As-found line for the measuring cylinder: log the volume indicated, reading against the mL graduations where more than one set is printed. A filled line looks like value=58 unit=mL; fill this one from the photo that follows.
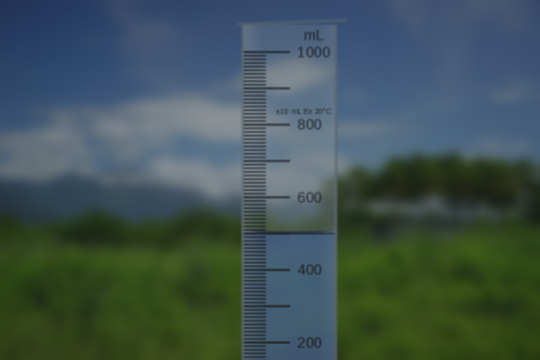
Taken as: value=500 unit=mL
